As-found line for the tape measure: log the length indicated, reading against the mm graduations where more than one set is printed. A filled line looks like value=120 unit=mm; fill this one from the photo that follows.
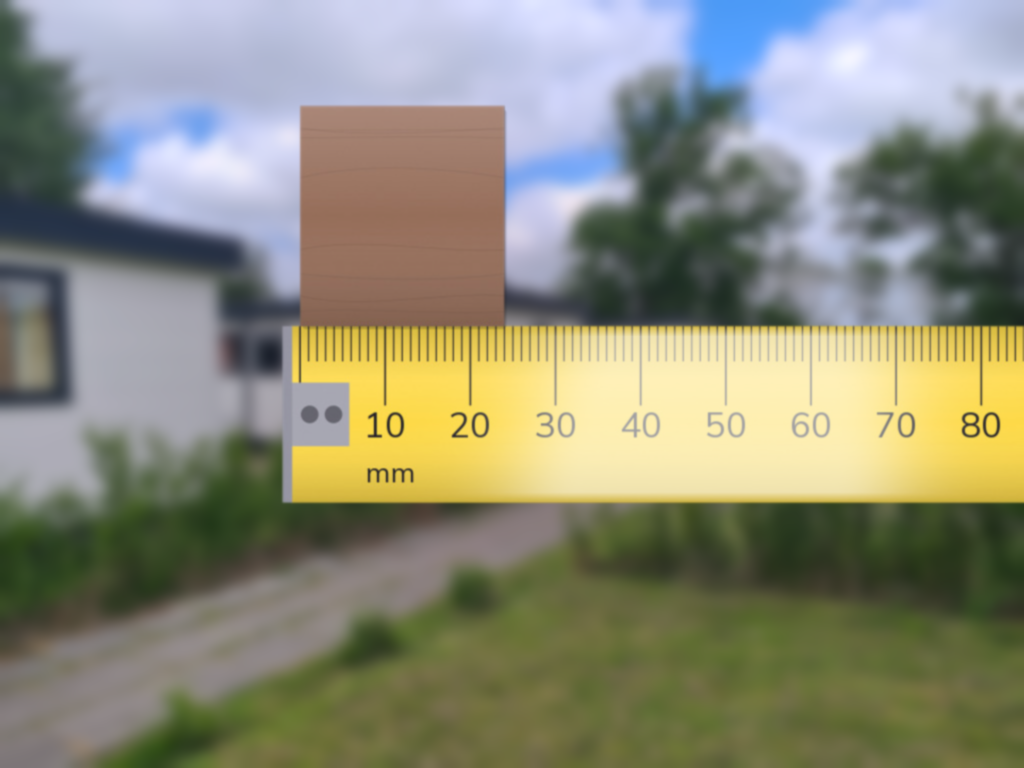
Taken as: value=24 unit=mm
